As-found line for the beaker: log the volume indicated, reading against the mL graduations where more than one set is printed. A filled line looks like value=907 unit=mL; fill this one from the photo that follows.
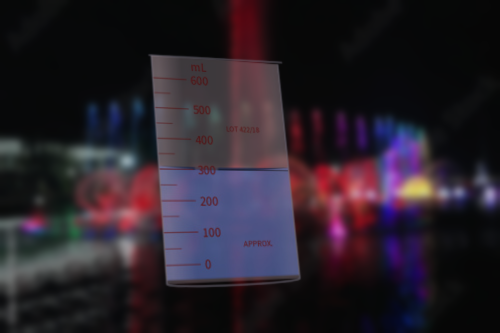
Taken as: value=300 unit=mL
